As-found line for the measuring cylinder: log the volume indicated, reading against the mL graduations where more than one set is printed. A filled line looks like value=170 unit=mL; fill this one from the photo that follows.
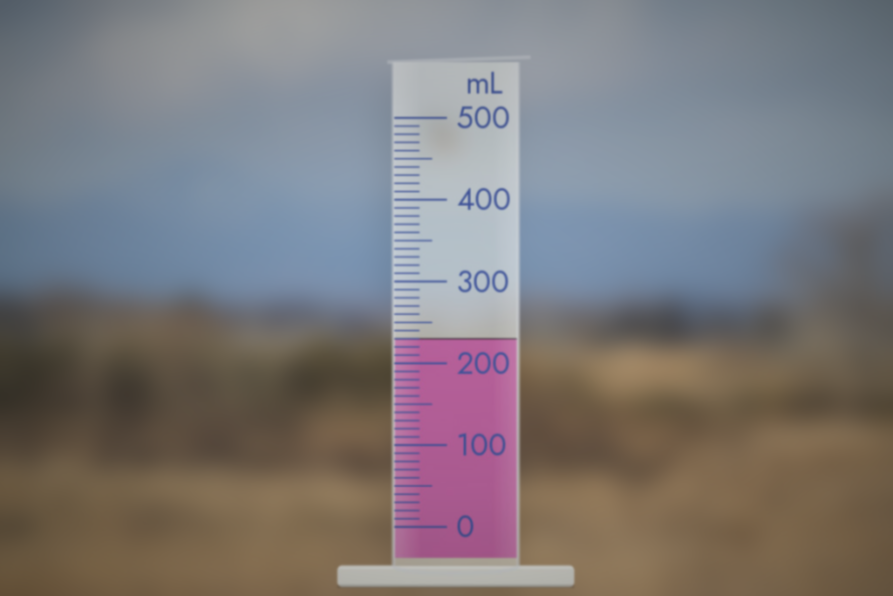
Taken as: value=230 unit=mL
